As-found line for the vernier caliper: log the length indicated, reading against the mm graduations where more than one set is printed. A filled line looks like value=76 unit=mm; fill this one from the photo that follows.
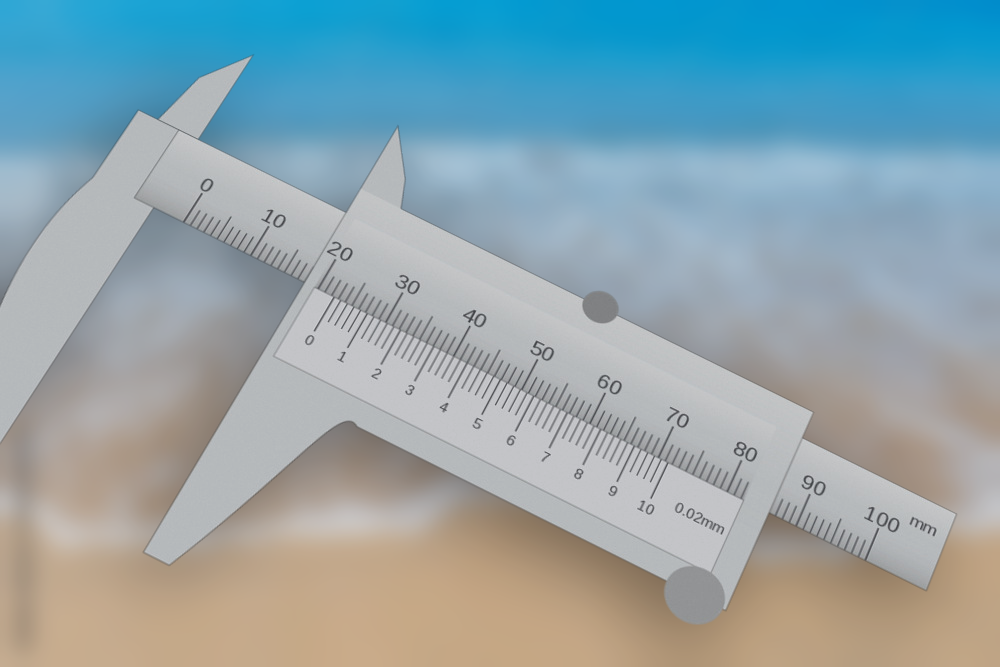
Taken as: value=22.4 unit=mm
